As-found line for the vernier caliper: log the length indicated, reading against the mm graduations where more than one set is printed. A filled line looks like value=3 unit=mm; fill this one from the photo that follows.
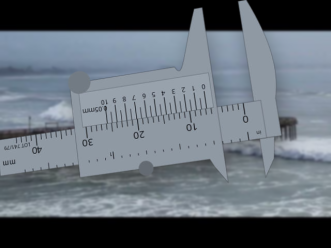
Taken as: value=6.8 unit=mm
